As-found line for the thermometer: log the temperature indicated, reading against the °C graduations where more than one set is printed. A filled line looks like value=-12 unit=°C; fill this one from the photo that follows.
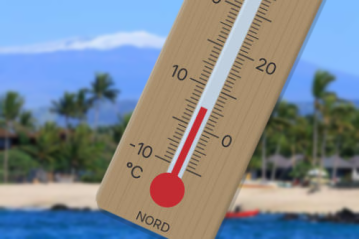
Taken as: value=5 unit=°C
